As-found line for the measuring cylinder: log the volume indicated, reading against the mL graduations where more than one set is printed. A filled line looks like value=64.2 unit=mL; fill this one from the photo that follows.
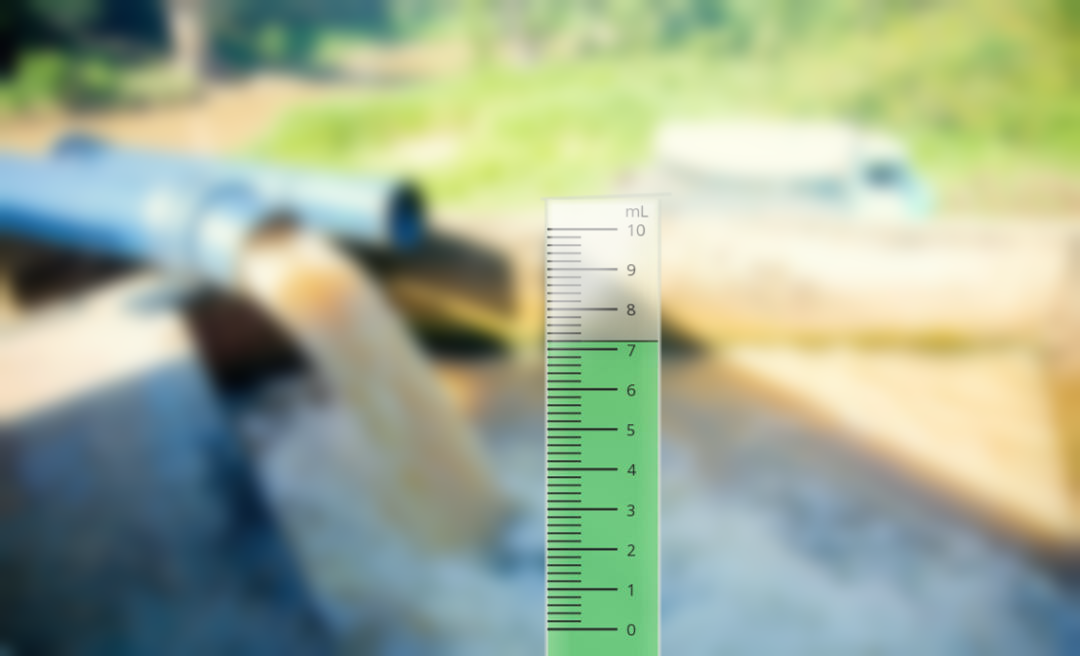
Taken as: value=7.2 unit=mL
